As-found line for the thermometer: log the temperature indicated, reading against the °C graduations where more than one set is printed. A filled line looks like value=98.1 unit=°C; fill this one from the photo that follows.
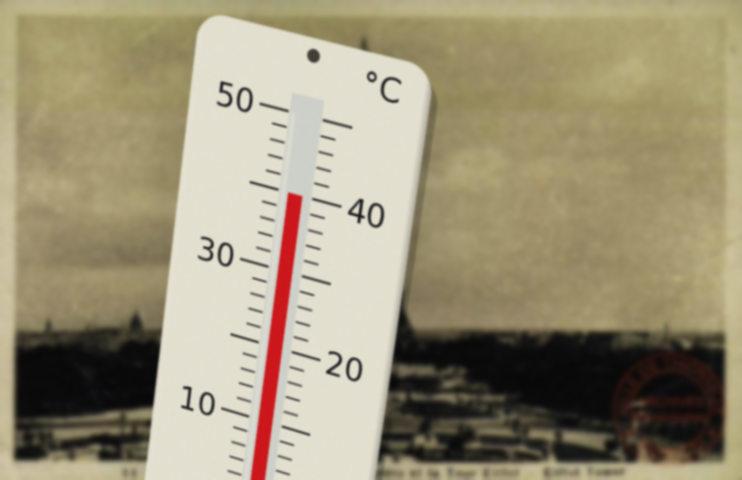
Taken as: value=40 unit=°C
